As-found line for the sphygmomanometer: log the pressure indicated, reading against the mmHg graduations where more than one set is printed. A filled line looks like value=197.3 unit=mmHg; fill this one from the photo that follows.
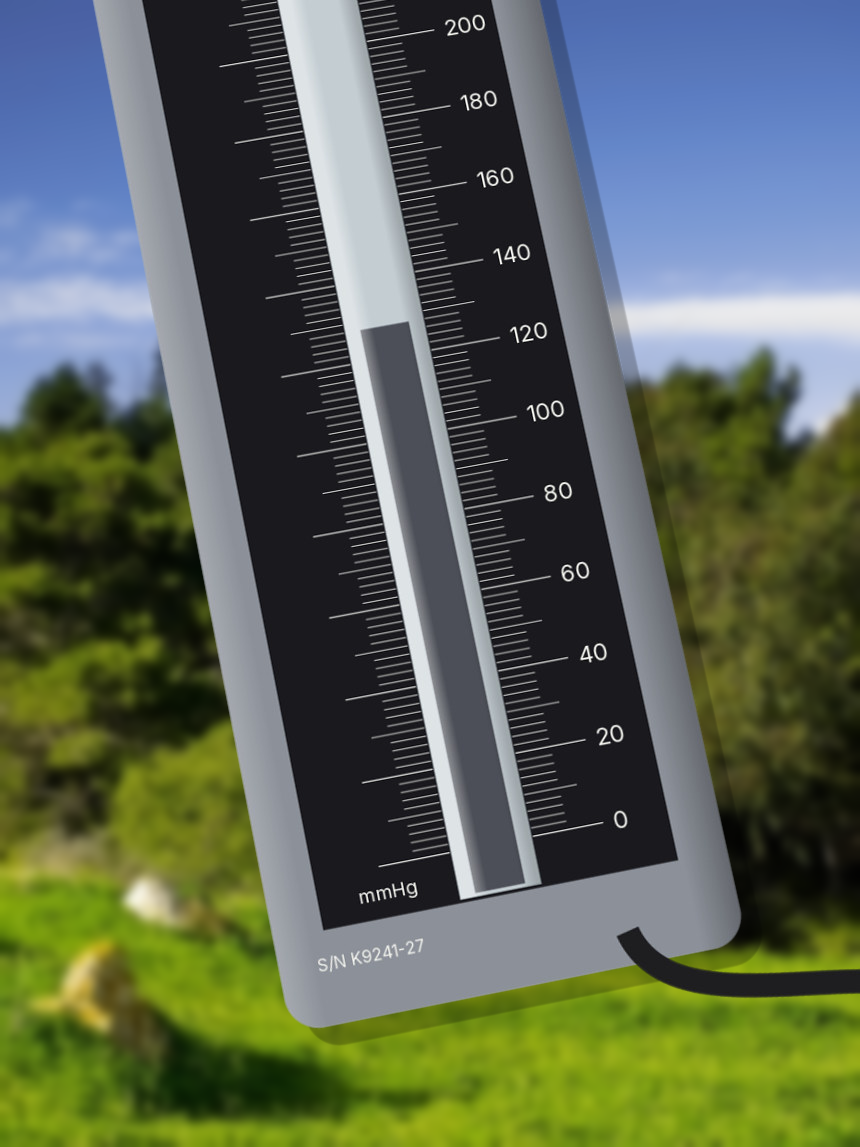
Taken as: value=128 unit=mmHg
